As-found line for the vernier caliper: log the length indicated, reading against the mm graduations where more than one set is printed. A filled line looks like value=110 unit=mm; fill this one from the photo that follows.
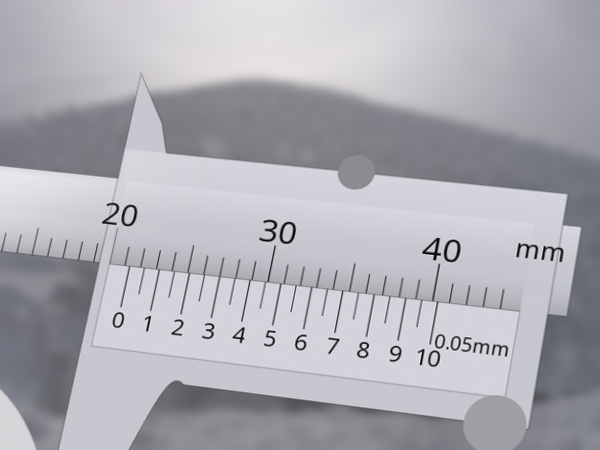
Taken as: value=21.3 unit=mm
